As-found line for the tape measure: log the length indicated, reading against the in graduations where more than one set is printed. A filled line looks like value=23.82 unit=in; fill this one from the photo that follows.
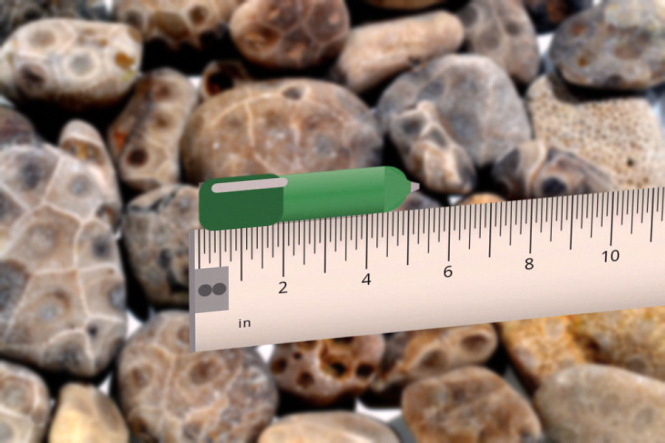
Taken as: value=5.25 unit=in
